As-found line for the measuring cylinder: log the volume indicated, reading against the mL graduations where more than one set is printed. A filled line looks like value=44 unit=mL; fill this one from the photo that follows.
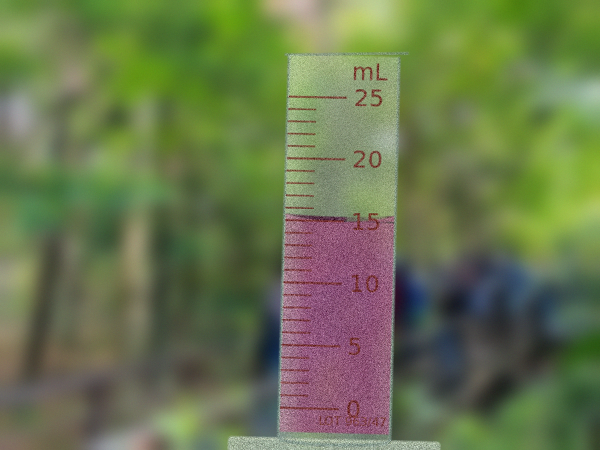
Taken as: value=15 unit=mL
